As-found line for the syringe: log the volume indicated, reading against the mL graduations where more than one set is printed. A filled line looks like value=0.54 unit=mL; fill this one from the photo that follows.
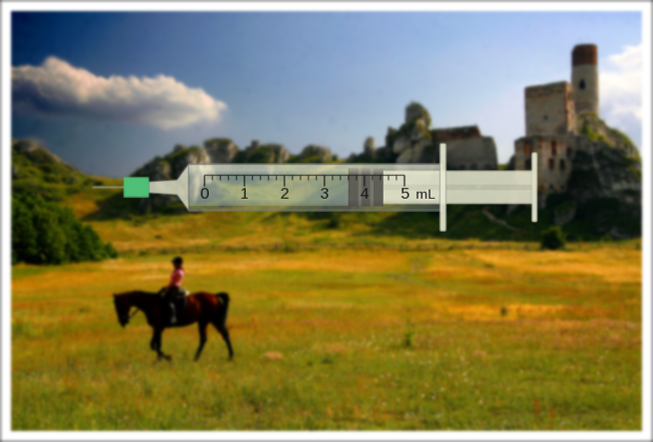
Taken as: value=3.6 unit=mL
